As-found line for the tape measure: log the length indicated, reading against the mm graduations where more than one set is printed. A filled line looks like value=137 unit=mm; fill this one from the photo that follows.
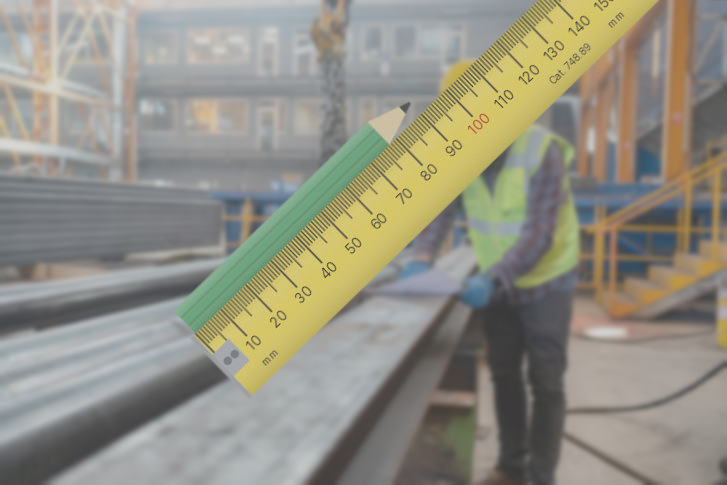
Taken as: value=90 unit=mm
